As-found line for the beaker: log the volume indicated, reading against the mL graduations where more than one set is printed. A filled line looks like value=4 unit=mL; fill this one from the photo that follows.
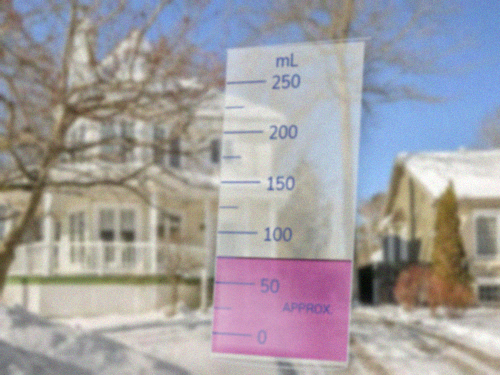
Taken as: value=75 unit=mL
